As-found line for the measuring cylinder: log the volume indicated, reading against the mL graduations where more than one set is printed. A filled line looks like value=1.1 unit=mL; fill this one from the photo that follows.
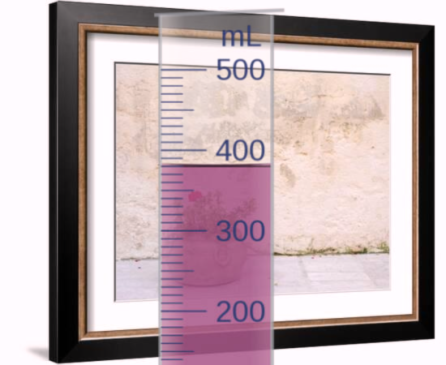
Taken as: value=380 unit=mL
